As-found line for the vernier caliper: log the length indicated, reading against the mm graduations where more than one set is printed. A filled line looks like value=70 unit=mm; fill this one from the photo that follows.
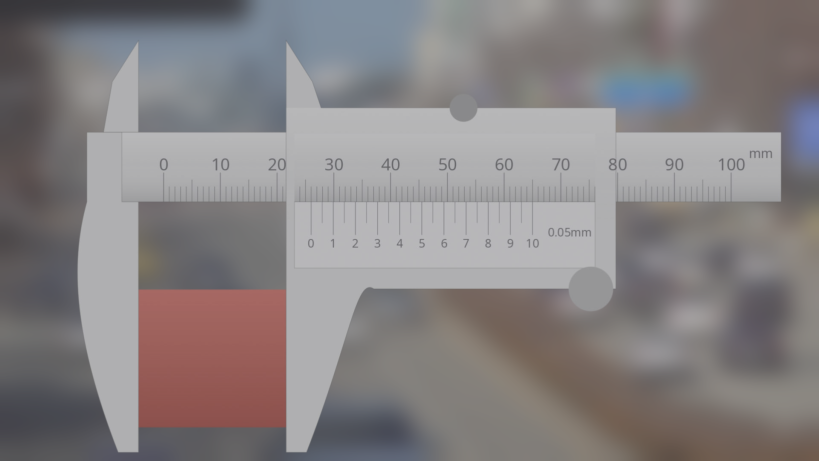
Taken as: value=26.0 unit=mm
